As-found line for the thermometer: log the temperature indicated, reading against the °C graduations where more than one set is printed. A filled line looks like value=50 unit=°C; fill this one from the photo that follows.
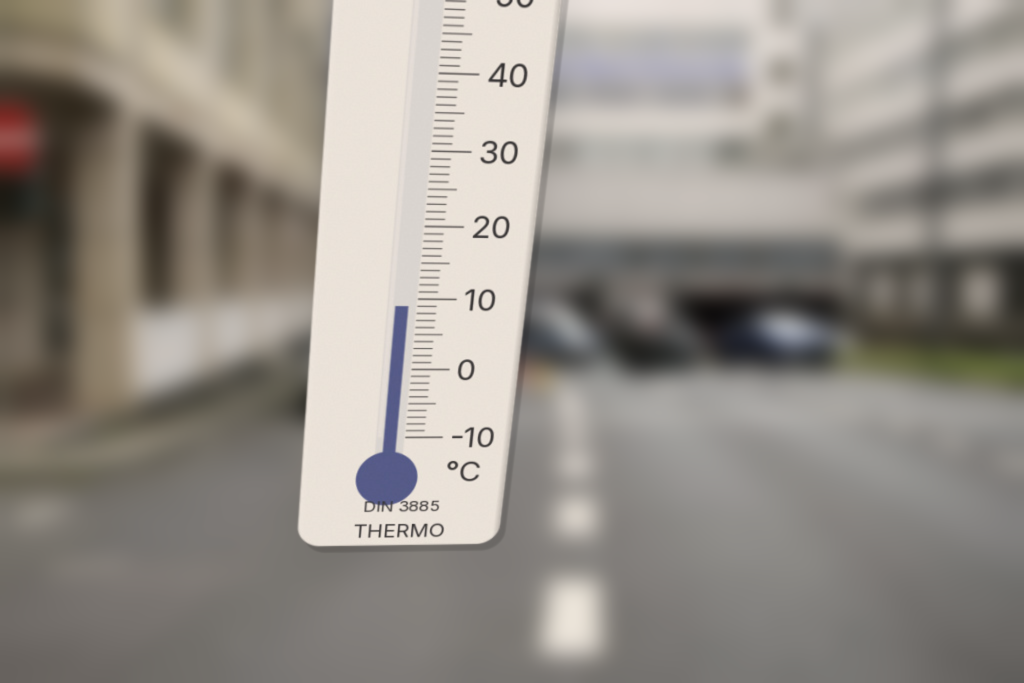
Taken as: value=9 unit=°C
